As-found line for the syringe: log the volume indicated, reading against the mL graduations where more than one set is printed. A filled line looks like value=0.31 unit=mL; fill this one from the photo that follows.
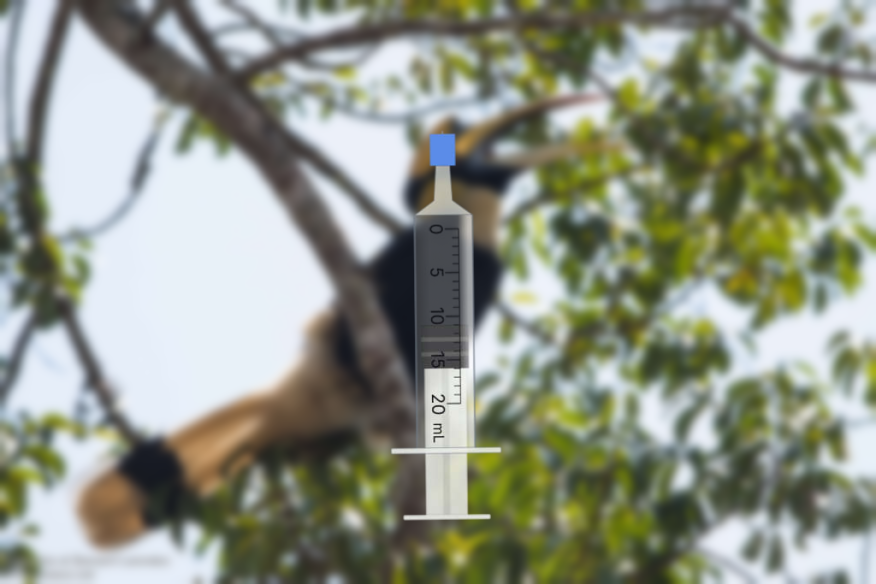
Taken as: value=11 unit=mL
